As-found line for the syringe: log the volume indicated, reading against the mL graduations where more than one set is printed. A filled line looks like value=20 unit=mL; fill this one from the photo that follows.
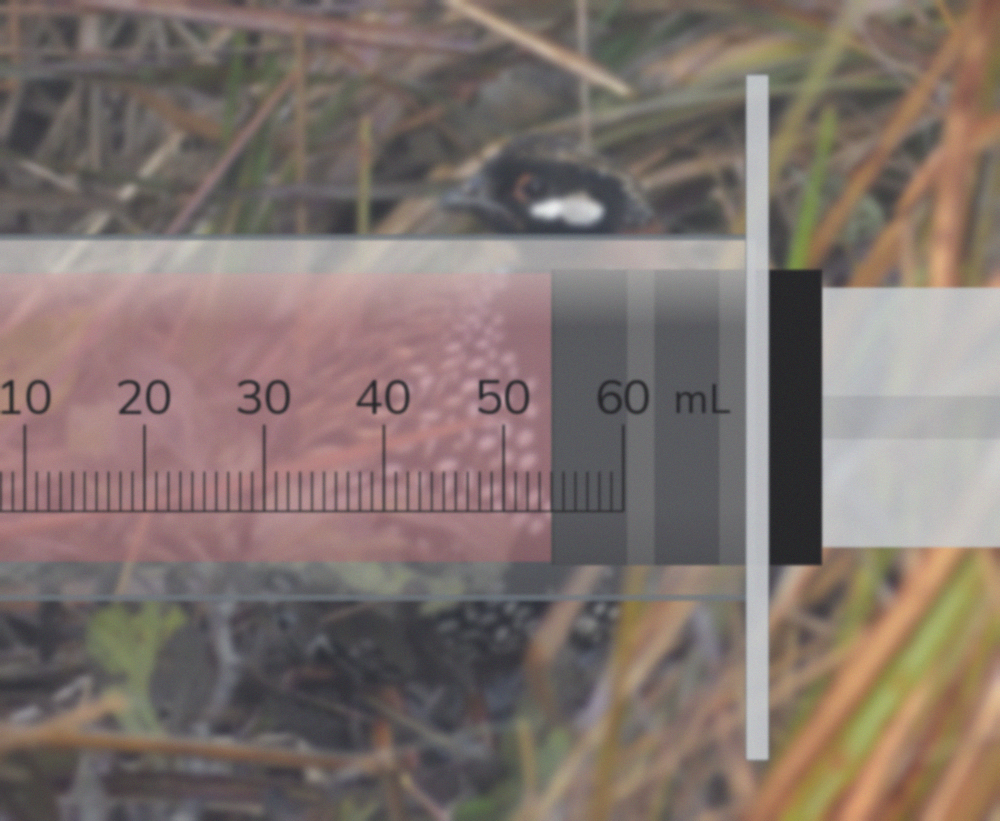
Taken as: value=54 unit=mL
